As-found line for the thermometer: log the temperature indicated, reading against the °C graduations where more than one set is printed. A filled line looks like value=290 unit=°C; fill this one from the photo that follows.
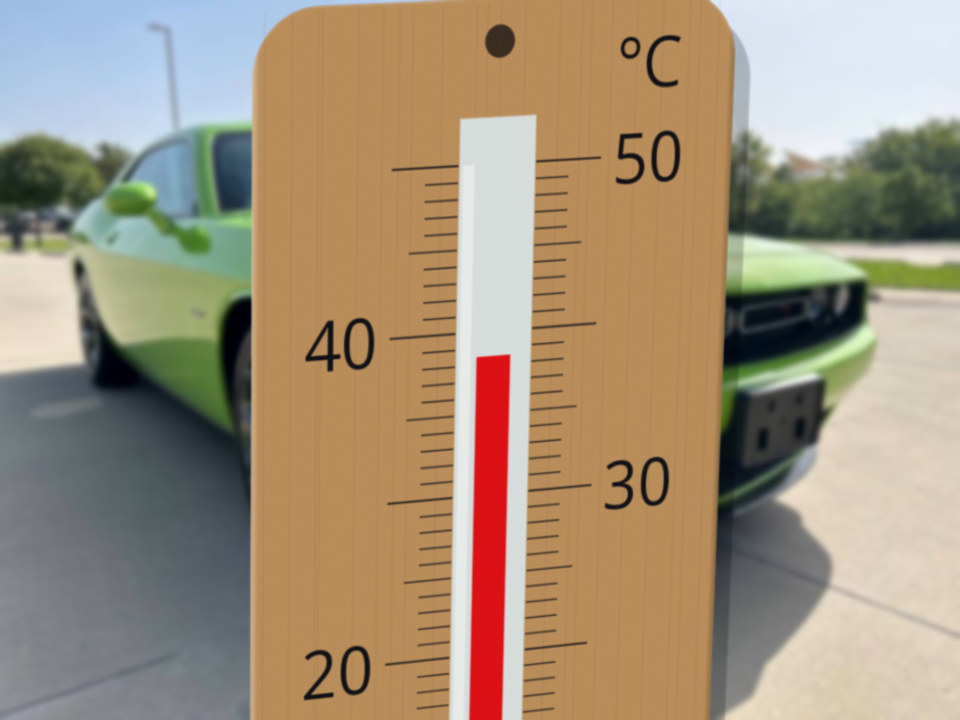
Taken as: value=38.5 unit=°C
